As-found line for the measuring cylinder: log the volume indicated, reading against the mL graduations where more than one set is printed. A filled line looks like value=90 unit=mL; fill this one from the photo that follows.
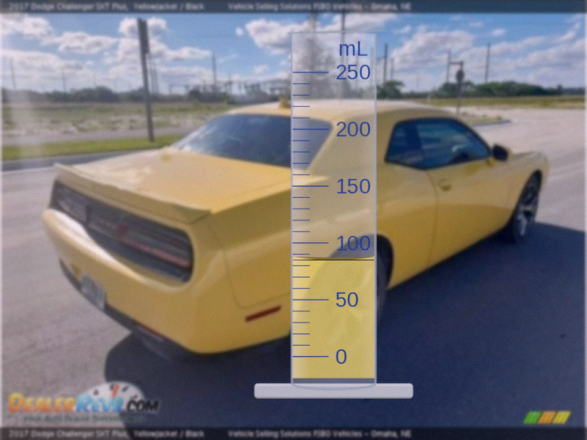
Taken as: value=85 unit=mL
